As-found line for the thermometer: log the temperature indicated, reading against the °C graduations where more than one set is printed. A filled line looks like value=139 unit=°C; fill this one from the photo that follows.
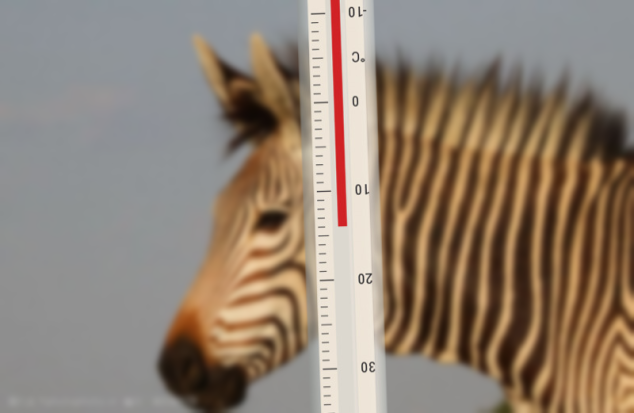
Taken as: value=14 unit=°C
